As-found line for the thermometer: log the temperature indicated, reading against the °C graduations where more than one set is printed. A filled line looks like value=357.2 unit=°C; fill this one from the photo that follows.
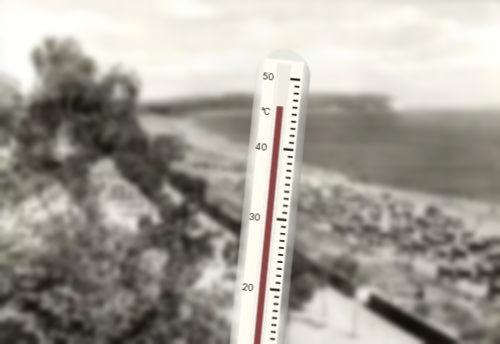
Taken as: value=46 unit=°C
